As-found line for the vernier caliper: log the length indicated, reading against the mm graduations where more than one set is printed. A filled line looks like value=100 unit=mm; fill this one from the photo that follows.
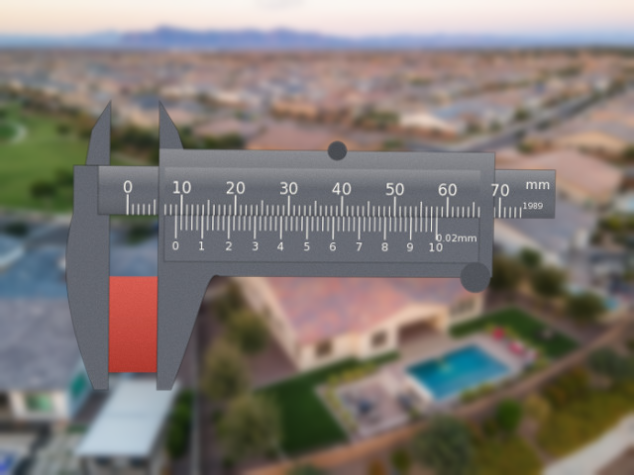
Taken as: value=9.0 unit=mm
